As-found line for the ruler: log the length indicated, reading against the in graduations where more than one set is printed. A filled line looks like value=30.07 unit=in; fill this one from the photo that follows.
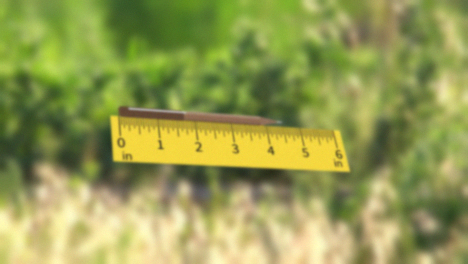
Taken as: value=4.5 unit=in
